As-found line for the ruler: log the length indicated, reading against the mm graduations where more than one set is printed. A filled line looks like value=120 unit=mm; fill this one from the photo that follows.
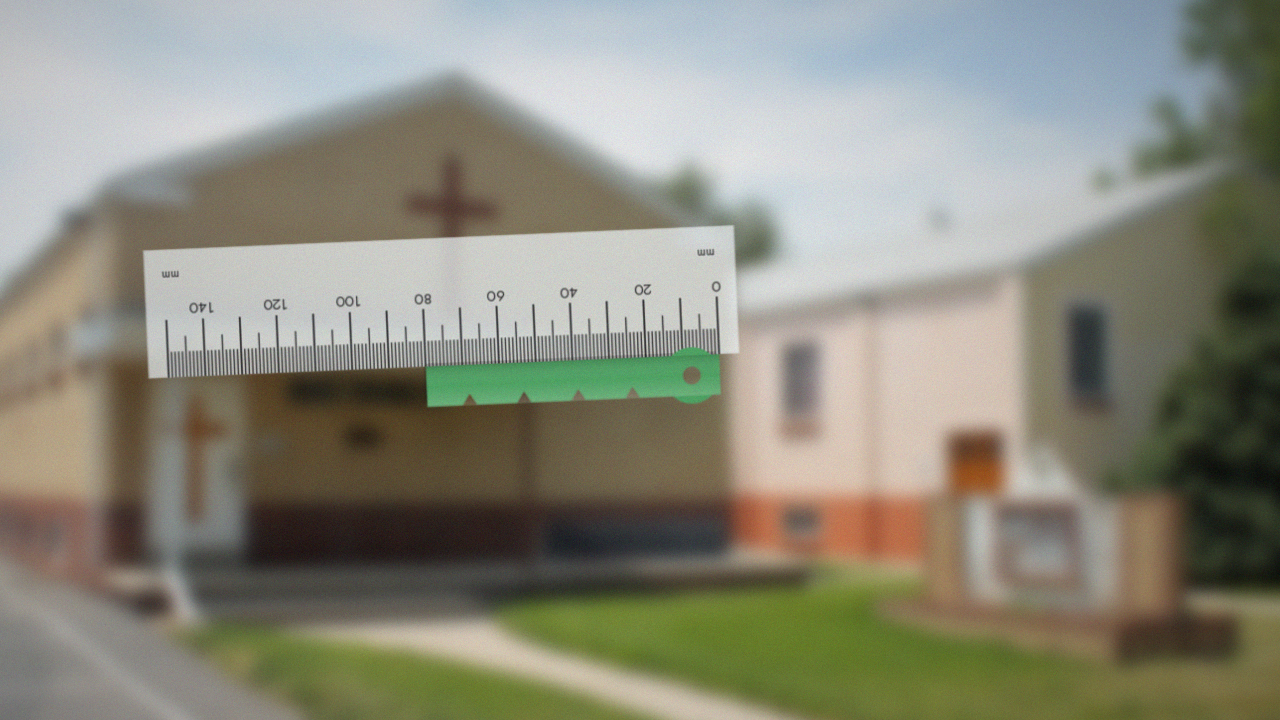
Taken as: value=80 unit=mm
